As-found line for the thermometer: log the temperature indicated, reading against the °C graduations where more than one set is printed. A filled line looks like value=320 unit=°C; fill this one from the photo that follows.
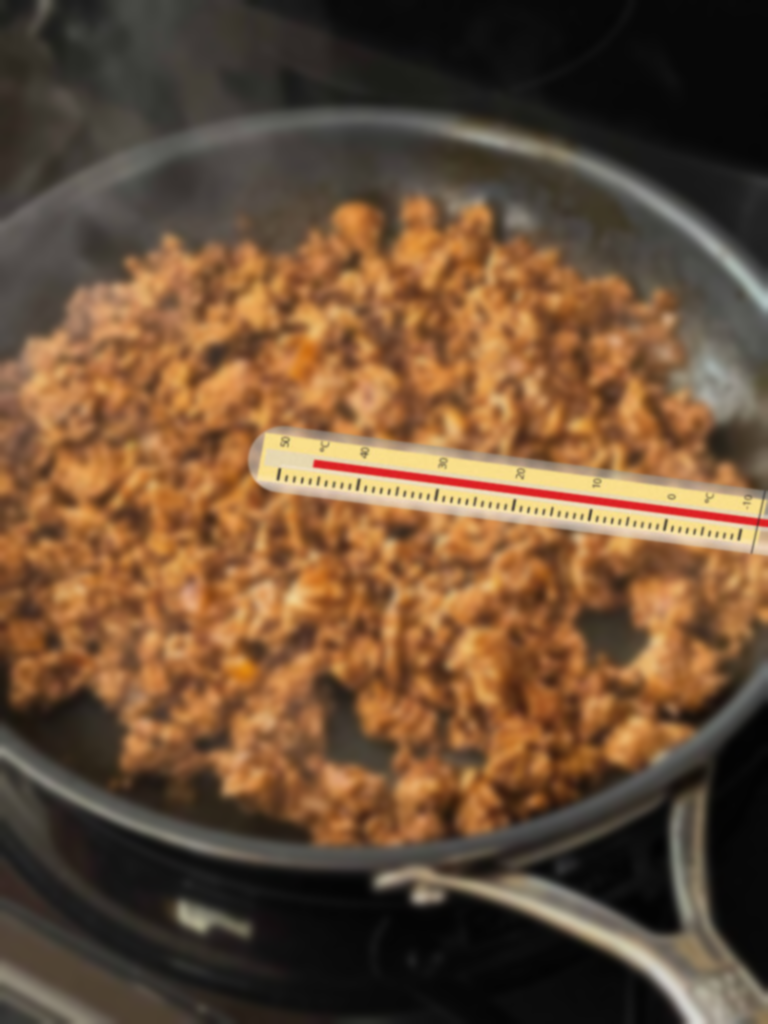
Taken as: value=46 unit=°C
